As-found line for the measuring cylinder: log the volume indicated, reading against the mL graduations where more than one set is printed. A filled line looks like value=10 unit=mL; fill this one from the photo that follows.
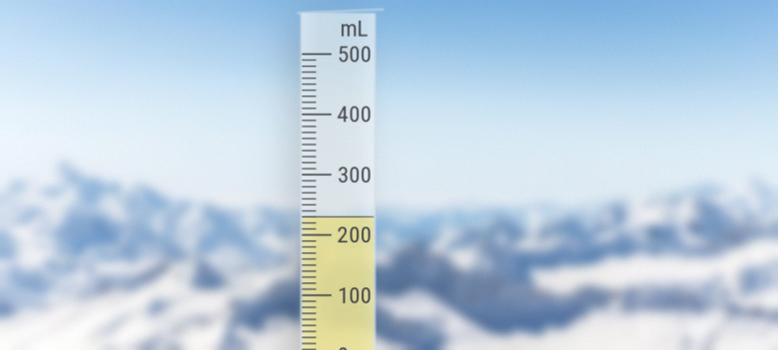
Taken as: value=230 unit=mL
